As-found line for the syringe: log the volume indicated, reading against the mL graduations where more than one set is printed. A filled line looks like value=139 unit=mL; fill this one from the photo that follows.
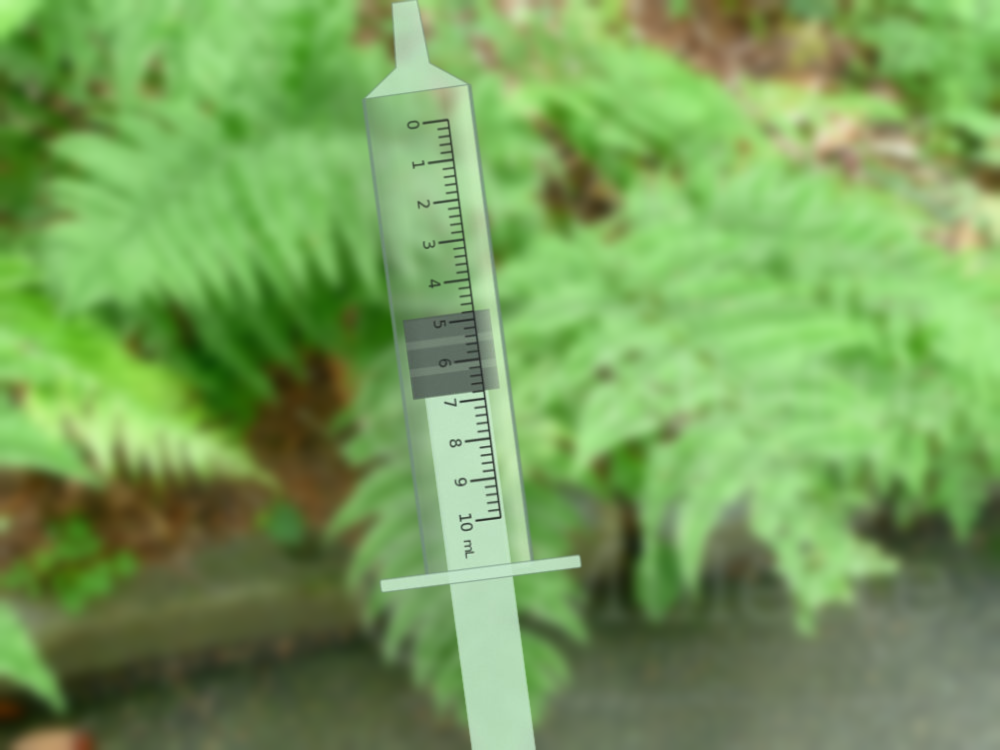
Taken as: value=4.8 unit=mL
